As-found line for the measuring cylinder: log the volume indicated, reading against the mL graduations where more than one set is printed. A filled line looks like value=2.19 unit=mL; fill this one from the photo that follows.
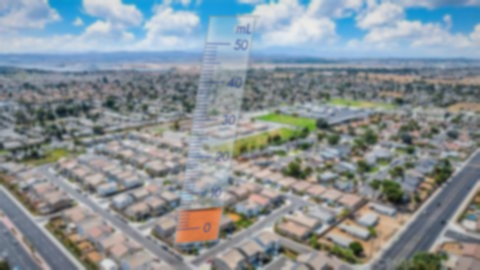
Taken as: value=5 unit=mL
